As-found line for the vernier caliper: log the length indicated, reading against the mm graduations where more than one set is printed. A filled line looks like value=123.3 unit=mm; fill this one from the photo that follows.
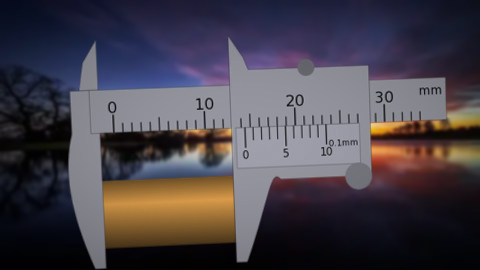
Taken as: value=14.4 unit=mm
